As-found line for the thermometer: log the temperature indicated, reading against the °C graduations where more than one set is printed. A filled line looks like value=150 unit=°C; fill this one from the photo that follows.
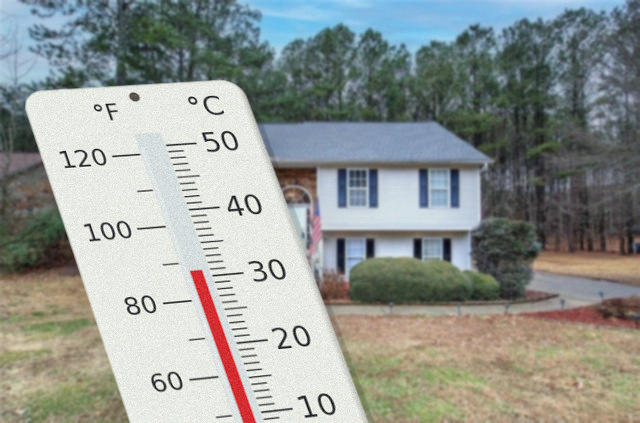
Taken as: value=31 unit=°C
